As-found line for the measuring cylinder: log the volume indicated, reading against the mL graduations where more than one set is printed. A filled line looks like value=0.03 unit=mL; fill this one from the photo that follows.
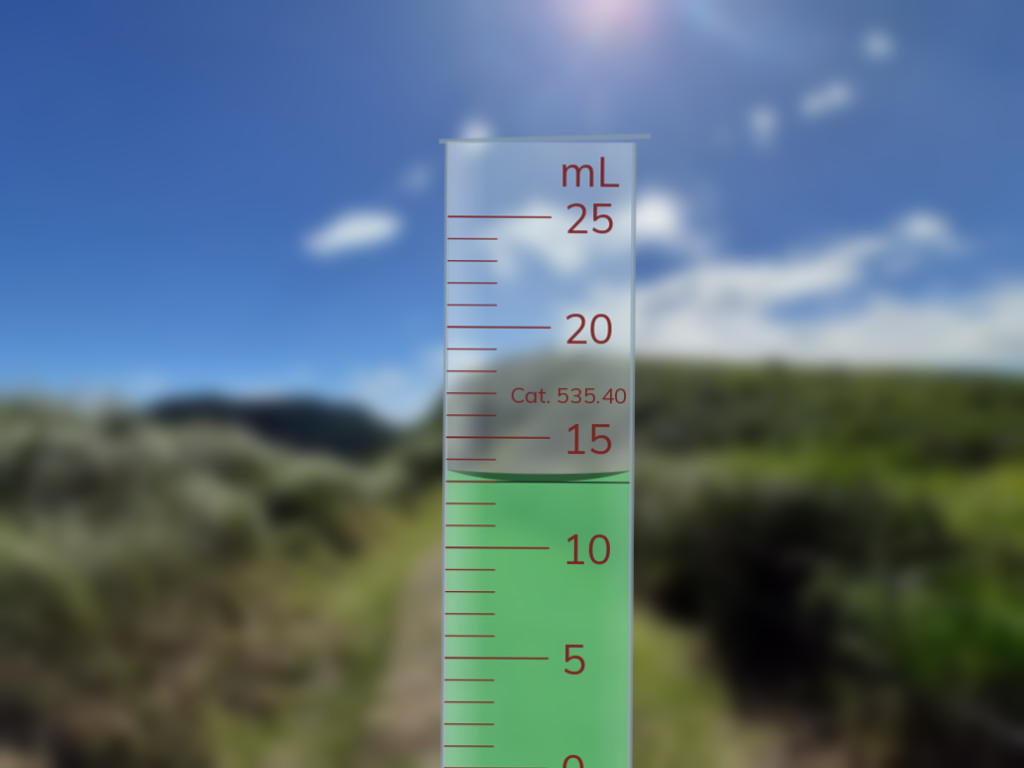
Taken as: value=13 unit=mL
